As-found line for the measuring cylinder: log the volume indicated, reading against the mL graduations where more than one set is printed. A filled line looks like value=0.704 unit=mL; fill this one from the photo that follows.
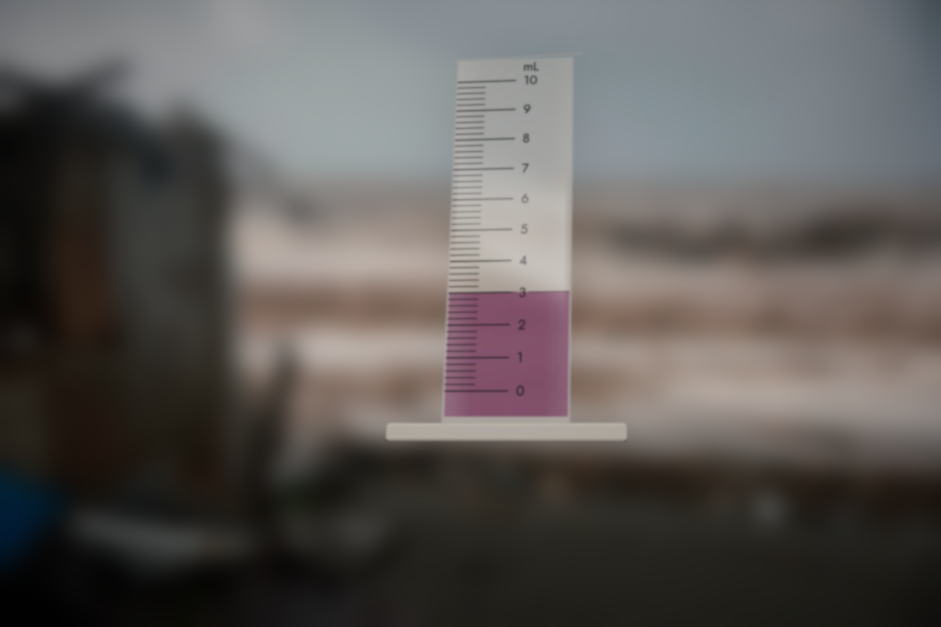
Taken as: value=3 unit=mL
